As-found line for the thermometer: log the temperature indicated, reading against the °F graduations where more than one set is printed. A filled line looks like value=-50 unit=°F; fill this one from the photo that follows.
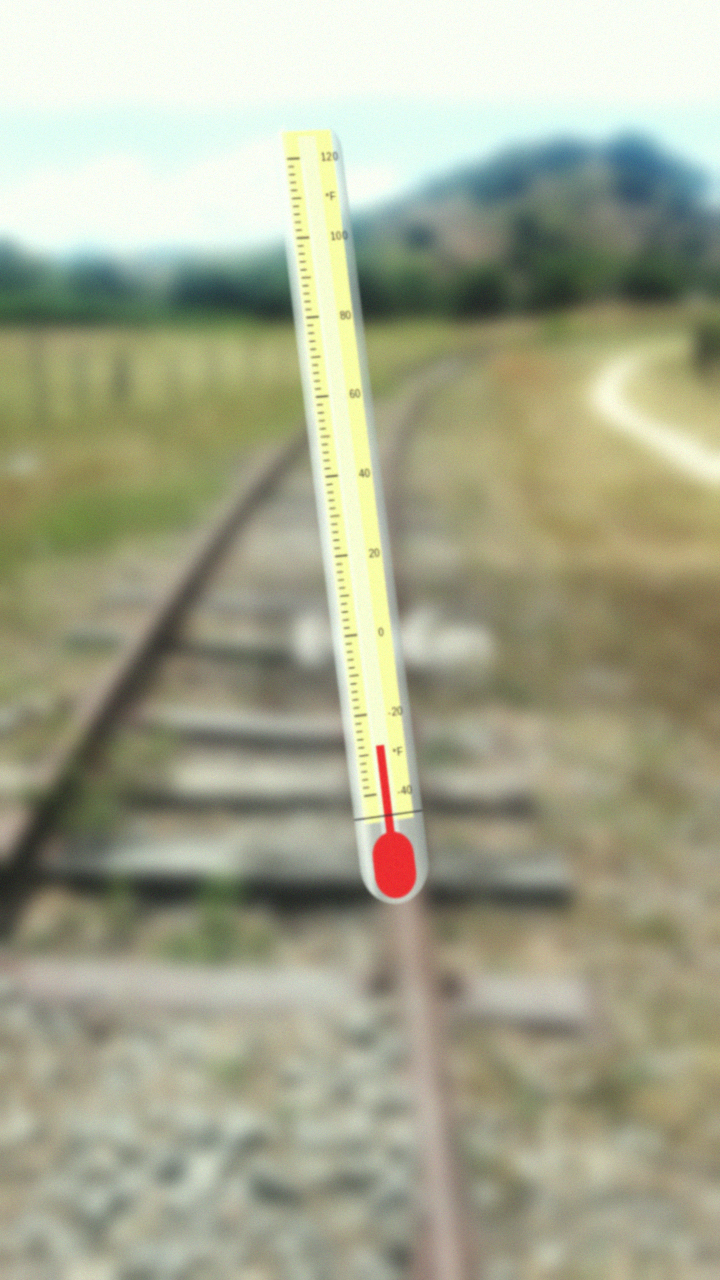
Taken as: value=-28 unit=°F
